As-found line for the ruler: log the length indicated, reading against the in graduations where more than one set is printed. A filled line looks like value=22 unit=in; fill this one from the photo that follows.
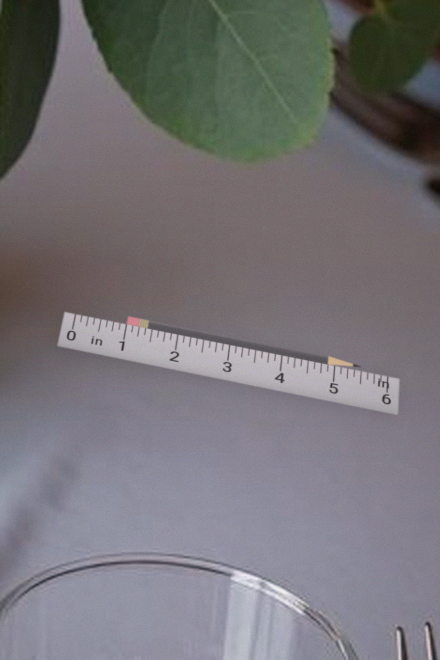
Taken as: value=4.5 unit=in
